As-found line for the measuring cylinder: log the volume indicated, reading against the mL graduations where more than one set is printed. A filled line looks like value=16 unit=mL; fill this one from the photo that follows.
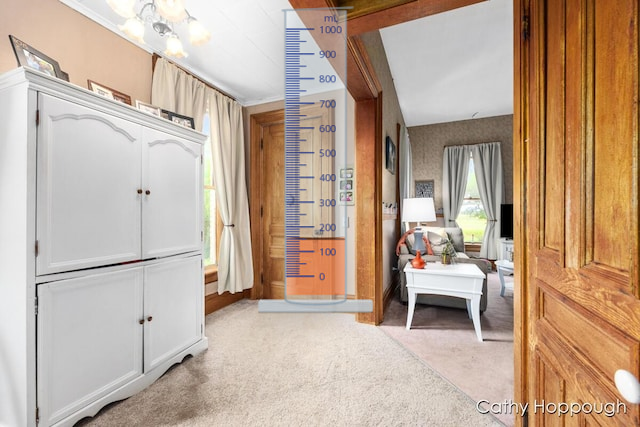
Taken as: value=150 unit=mL
